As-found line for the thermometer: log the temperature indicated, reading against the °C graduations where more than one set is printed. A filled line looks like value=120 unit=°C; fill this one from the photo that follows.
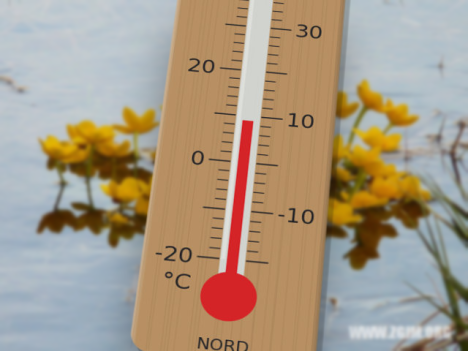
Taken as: value=9 unit=°C
